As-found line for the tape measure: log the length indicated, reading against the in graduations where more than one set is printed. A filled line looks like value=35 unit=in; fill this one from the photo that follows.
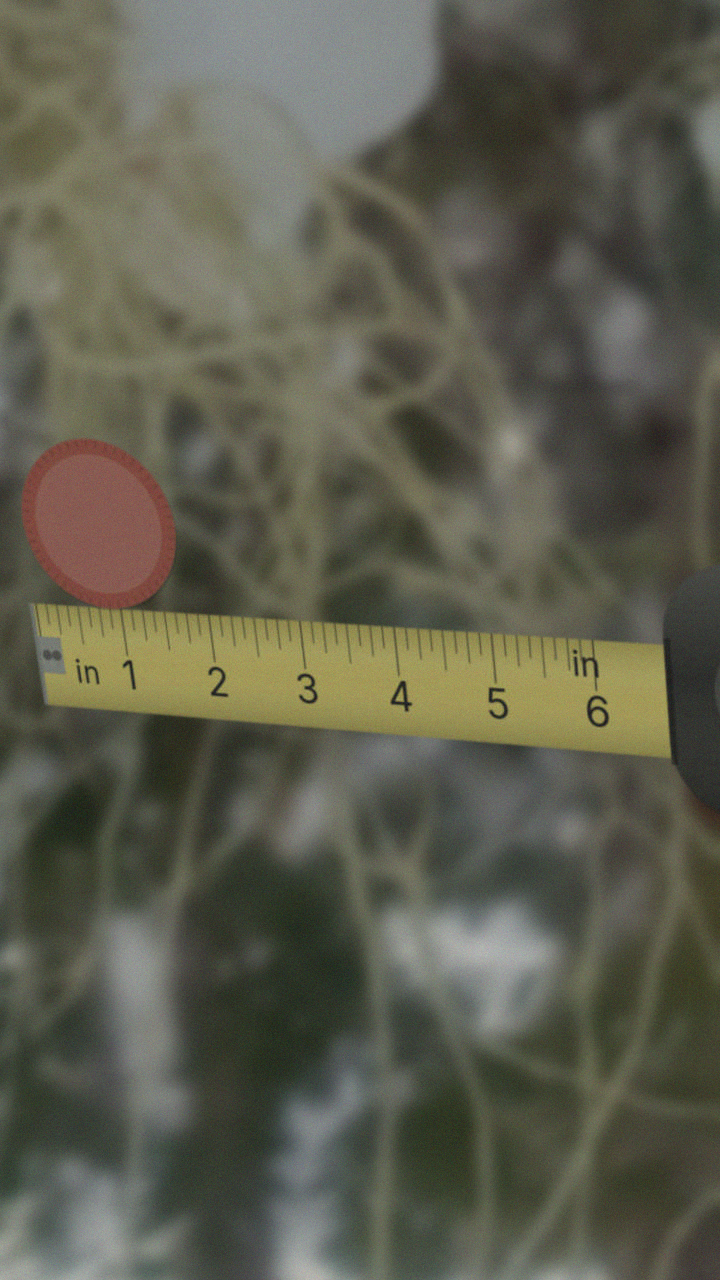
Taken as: value=1.75 unit=in
